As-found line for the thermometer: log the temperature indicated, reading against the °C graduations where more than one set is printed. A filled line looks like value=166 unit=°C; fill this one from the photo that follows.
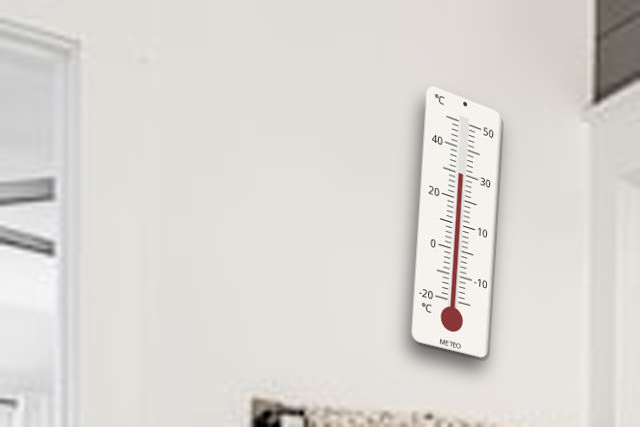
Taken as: value=30 unit=°C
